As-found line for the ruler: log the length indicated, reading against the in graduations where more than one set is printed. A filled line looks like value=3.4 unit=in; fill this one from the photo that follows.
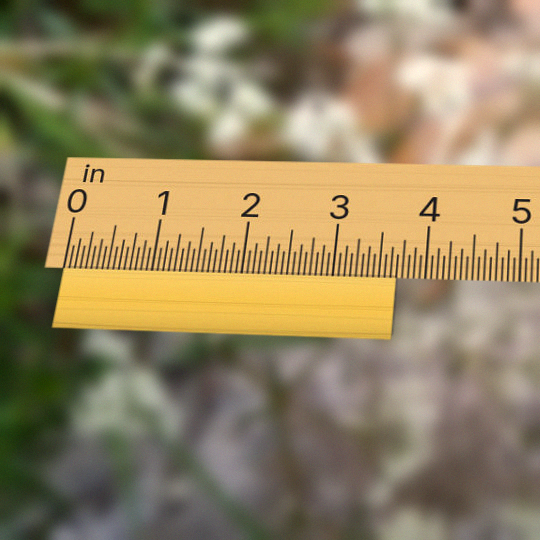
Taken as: value=3.6875 unit=in
